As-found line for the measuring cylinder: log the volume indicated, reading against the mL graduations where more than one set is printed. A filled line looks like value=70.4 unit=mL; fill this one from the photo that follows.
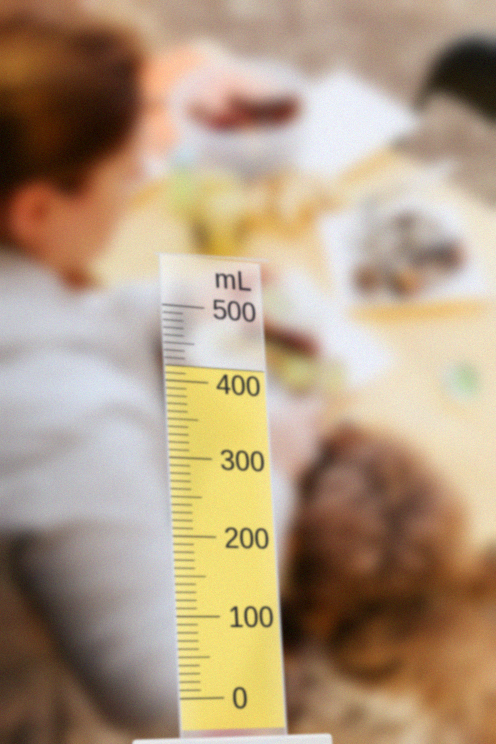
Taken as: value=420 unit=mL
